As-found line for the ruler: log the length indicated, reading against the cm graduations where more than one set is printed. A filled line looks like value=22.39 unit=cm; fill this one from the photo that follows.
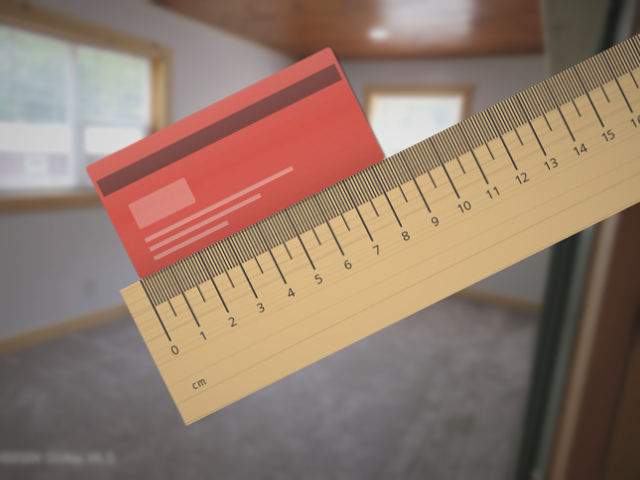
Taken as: value=8.5 unit=cm
